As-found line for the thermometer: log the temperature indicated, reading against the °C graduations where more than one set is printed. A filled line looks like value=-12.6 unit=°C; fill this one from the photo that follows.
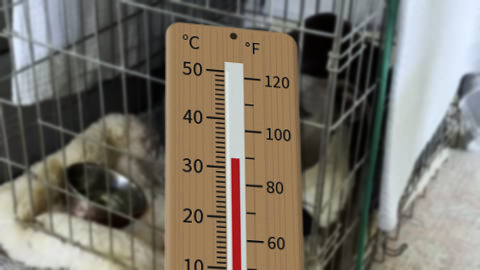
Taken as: value=32 unit=°C
